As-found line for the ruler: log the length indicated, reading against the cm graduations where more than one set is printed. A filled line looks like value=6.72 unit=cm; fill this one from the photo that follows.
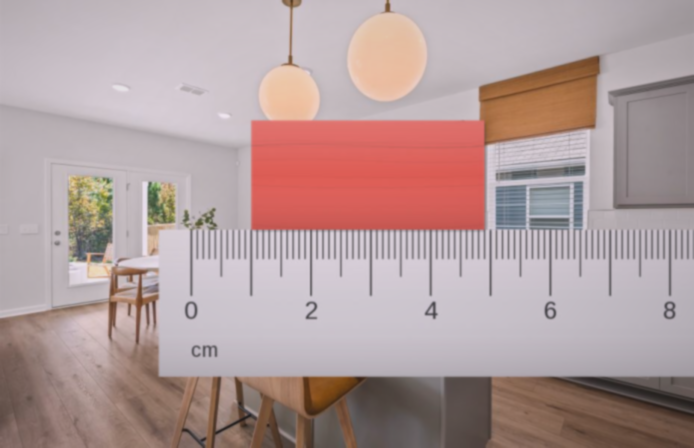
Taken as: value=3.9 unit=cm
